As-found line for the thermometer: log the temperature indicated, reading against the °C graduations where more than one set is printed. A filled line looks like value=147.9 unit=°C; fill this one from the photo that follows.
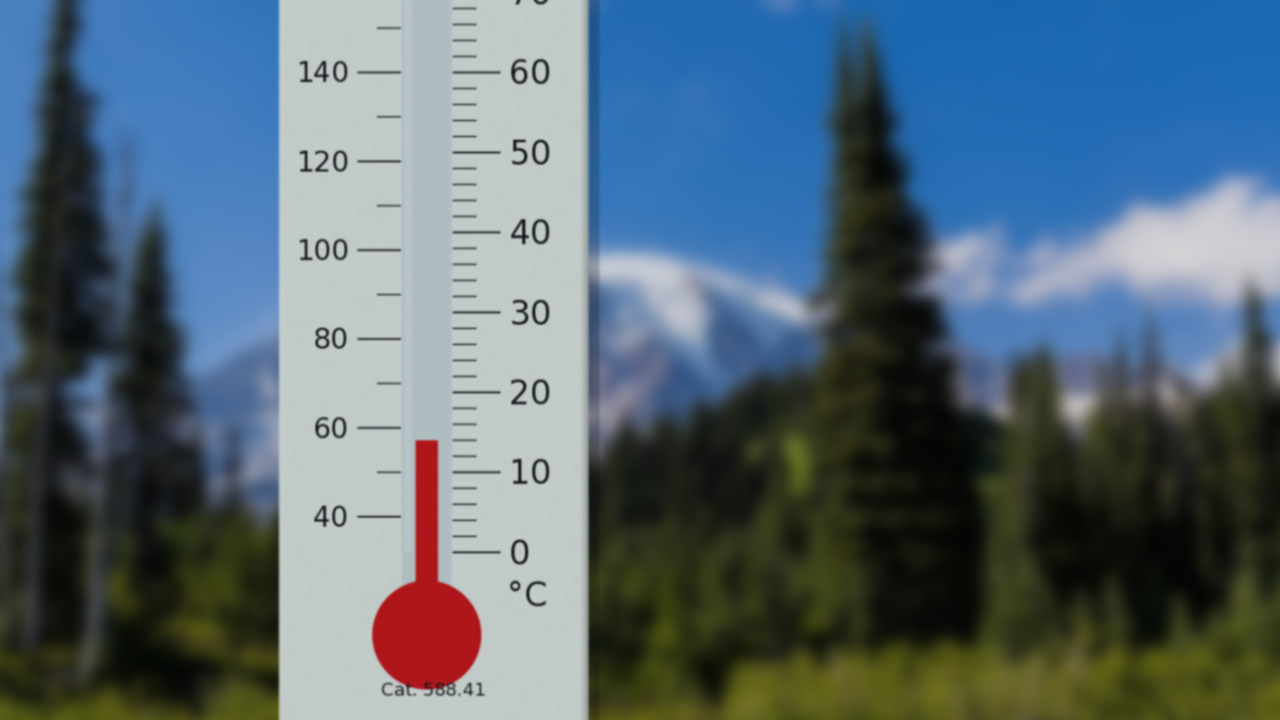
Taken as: value=14 unit=°C
